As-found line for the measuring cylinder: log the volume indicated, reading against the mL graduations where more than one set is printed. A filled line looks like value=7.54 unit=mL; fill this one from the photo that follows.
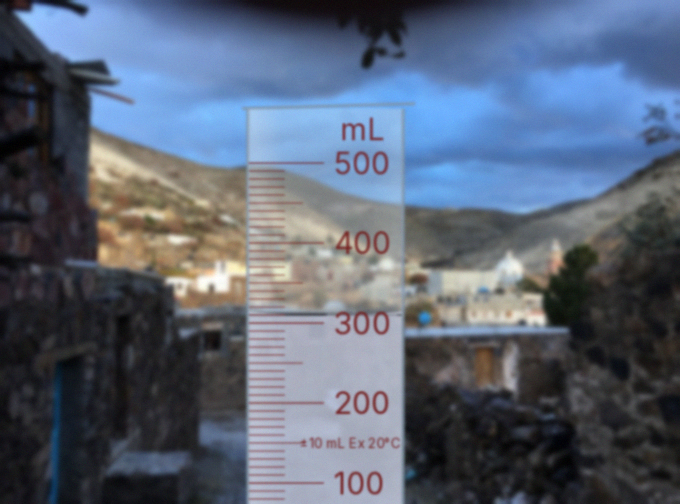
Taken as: value=310 unit=mL
